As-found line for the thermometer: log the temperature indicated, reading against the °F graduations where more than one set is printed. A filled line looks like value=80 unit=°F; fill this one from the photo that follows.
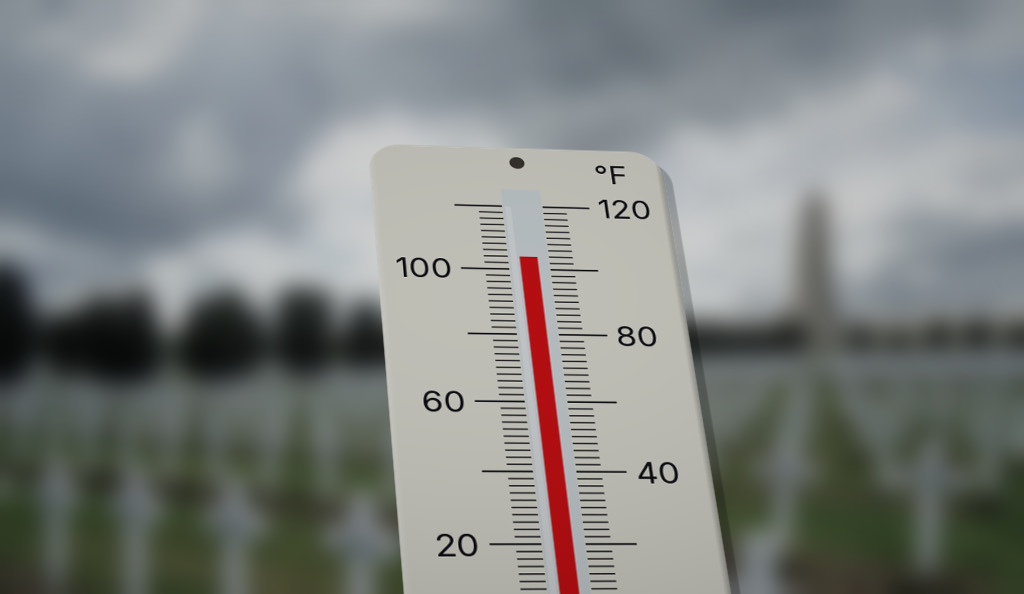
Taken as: value=104 unit=°F
